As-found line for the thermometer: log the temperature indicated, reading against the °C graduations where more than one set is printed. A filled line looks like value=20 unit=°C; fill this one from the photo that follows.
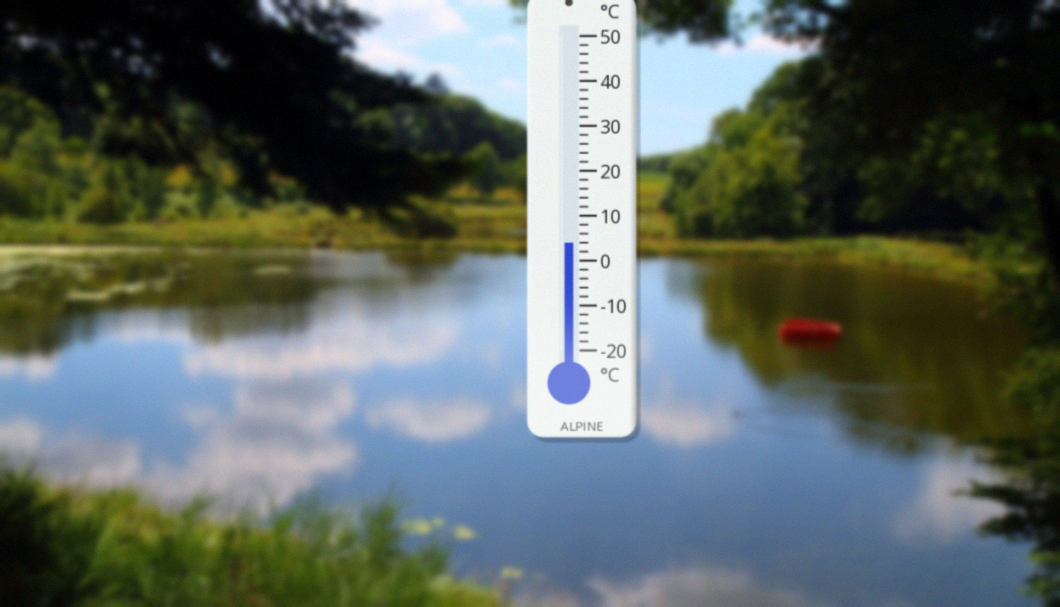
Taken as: value=4 unit=°C
